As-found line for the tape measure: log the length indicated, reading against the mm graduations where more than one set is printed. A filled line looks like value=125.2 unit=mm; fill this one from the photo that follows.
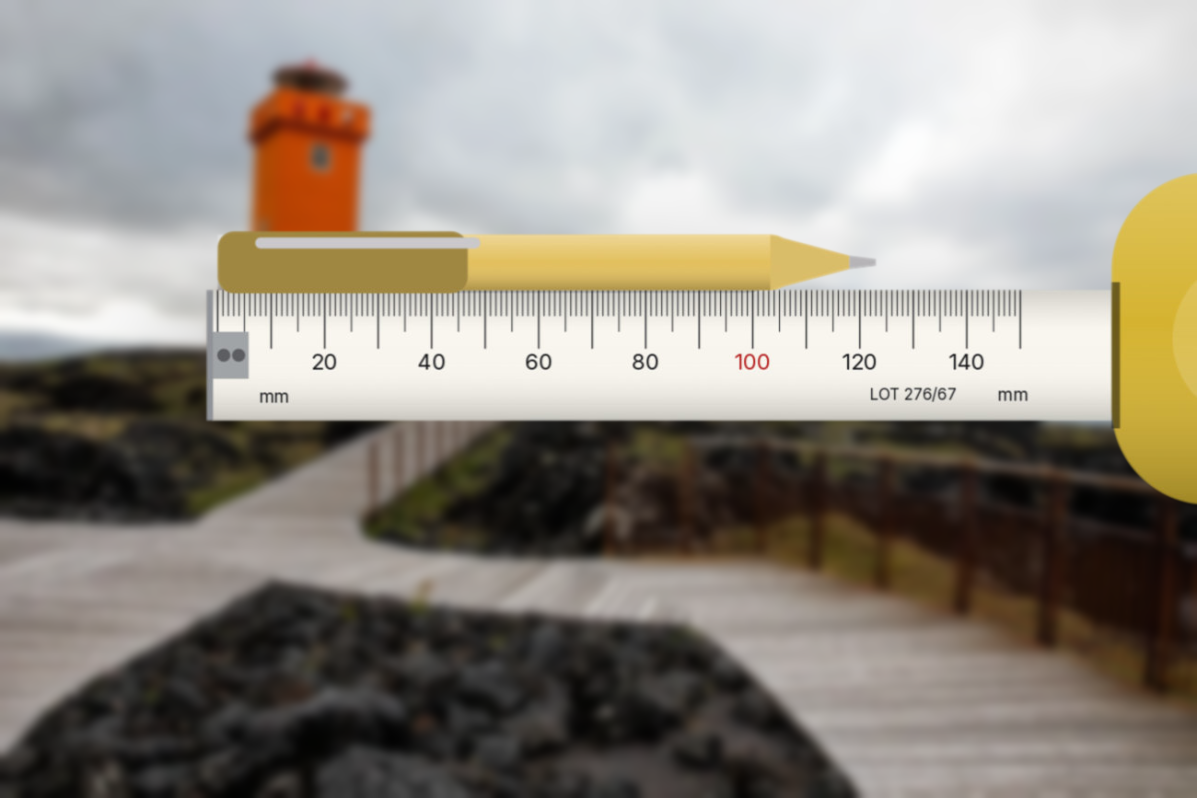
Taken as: value=123 unit=mm
